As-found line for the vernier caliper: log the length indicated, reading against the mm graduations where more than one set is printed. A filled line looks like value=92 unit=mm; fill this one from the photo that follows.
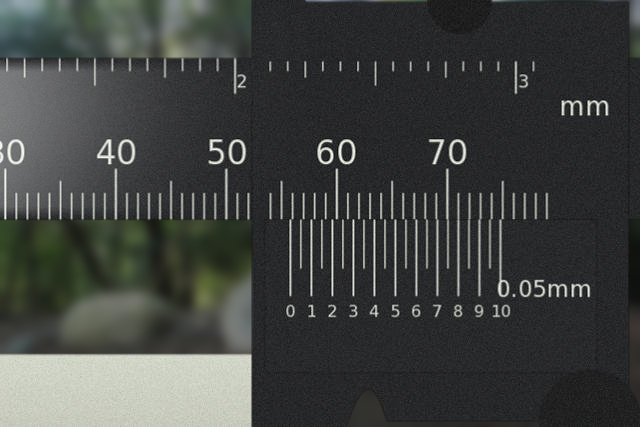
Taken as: value=55.8 unit=mm
